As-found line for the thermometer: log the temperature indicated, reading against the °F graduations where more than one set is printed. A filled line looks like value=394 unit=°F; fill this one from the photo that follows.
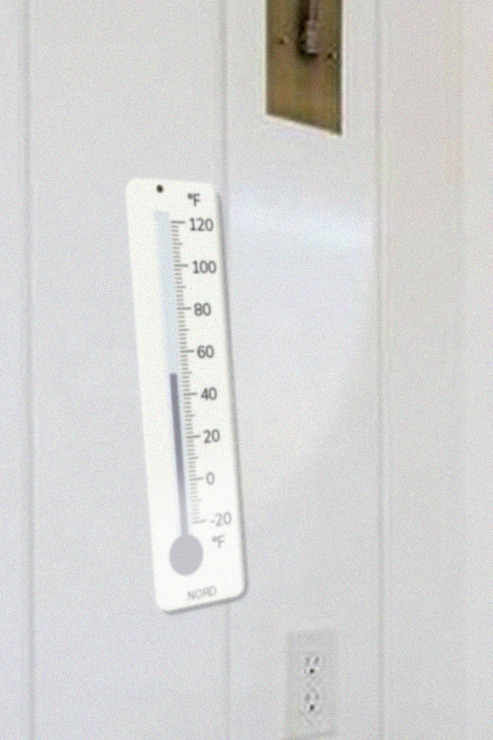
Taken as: value=50 unit=°F
